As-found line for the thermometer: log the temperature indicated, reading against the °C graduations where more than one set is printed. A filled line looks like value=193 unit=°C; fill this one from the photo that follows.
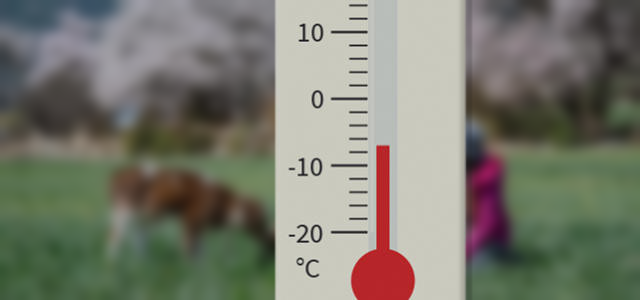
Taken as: value=-7 unit=°C
